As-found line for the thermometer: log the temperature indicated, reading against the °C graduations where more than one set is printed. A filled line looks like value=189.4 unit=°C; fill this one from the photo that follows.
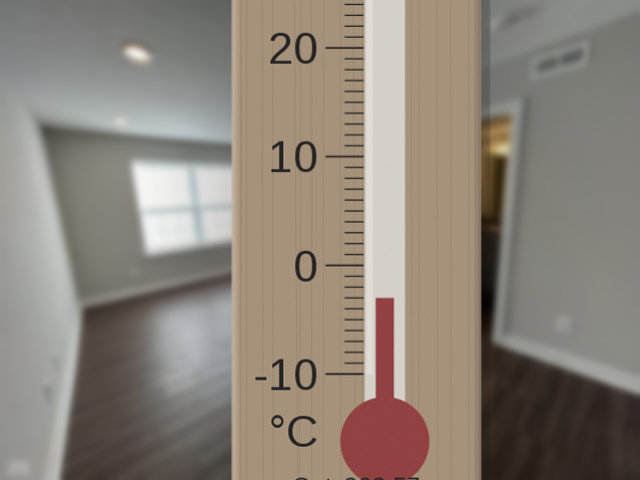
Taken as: value=-3 unit=°C
